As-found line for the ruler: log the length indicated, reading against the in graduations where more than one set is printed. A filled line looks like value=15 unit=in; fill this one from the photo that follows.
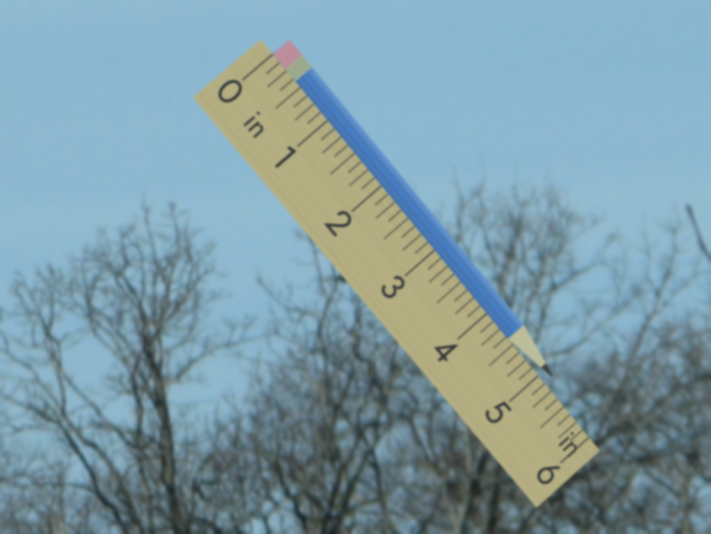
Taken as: value=5.125 unit=in
